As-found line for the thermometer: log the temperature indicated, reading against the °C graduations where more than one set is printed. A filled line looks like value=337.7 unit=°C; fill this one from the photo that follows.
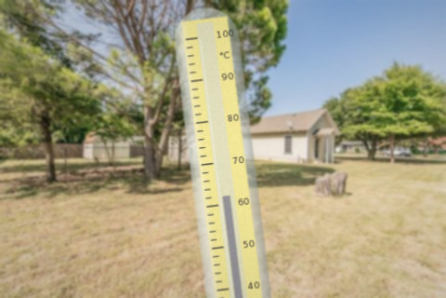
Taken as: value=62 unit=°C
